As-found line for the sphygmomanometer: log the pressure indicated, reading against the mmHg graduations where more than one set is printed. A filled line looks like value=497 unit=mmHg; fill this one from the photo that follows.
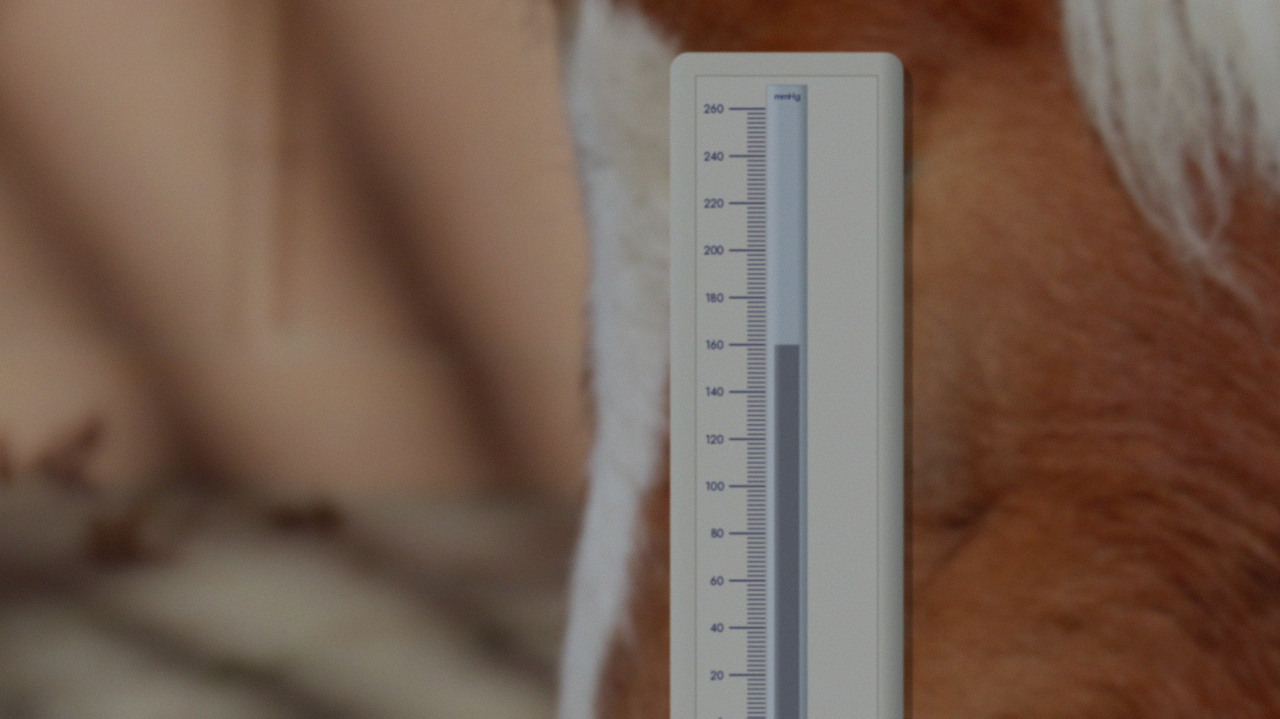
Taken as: value=160 unit=mmHg
